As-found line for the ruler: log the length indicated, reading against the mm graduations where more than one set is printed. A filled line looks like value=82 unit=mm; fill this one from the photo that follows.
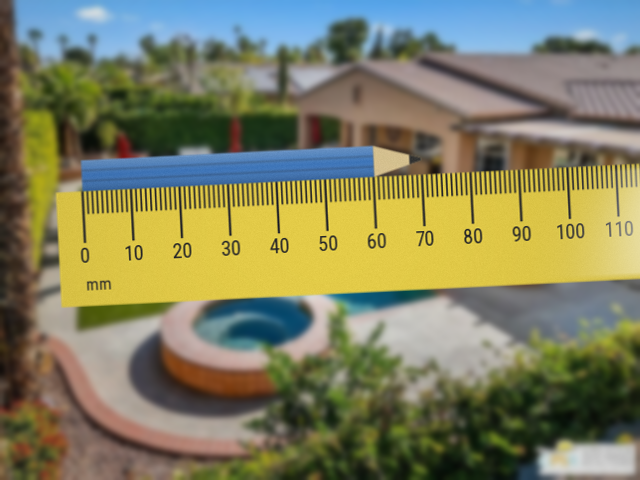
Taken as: value=70 unit=mm
